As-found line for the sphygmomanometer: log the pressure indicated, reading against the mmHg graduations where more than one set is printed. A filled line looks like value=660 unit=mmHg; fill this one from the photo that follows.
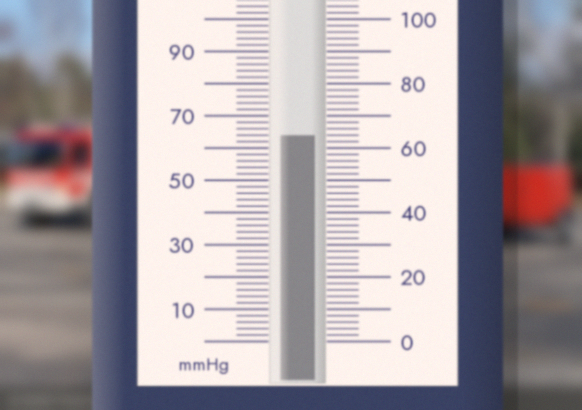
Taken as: value=64 unit=mmHg
